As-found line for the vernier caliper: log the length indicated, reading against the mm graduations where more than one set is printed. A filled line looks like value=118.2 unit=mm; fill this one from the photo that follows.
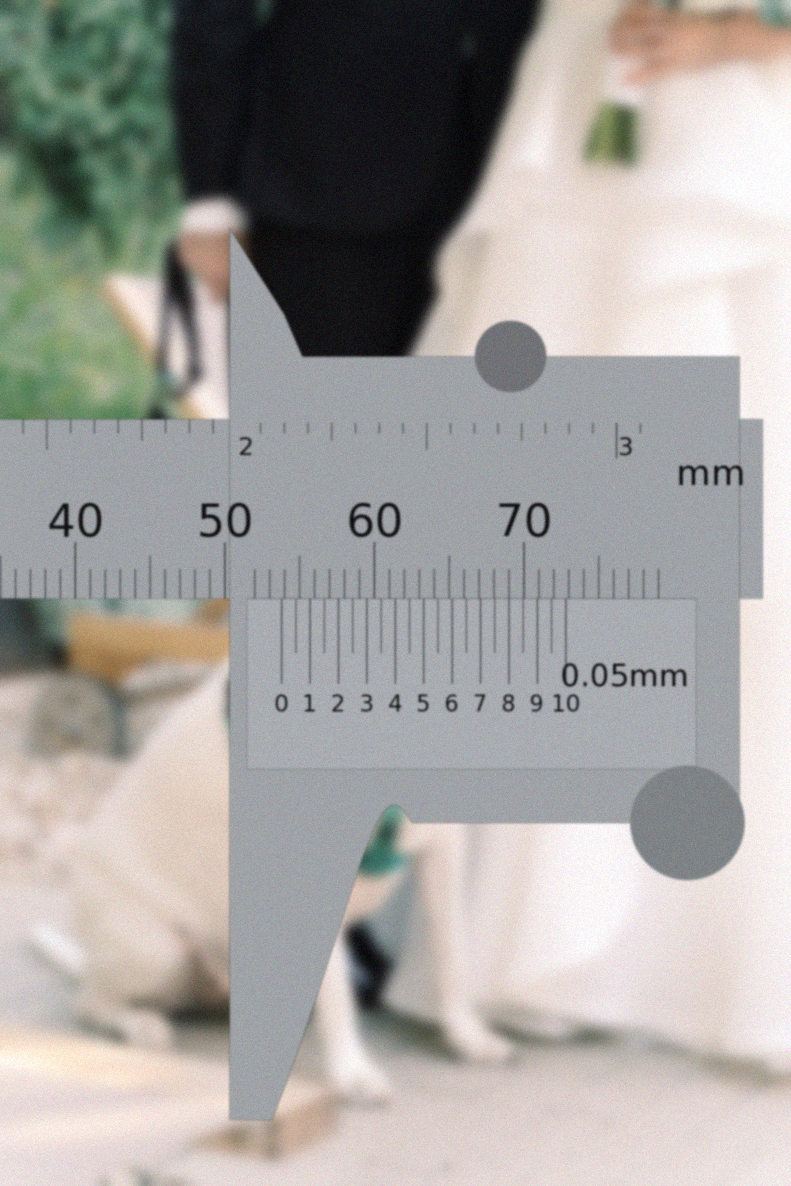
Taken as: value=53.8 unit=mm
